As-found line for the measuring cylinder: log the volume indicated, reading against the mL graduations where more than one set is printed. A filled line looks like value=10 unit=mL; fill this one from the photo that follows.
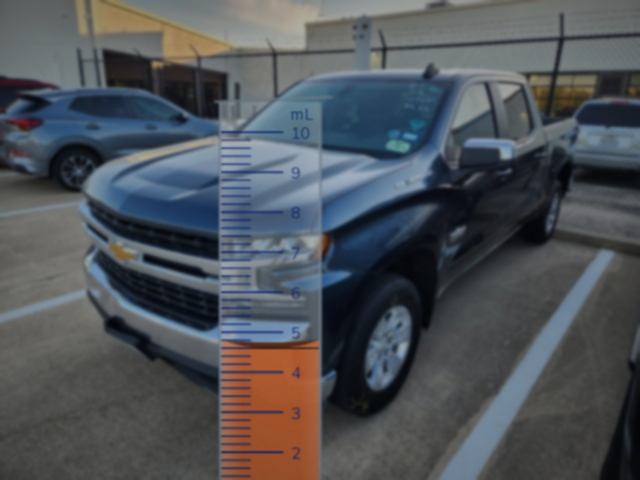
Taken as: value=4.6 unit=mL
